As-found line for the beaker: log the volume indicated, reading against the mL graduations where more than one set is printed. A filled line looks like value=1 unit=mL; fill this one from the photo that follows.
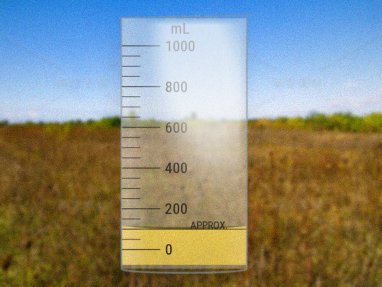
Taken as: value=100 unit=mL
